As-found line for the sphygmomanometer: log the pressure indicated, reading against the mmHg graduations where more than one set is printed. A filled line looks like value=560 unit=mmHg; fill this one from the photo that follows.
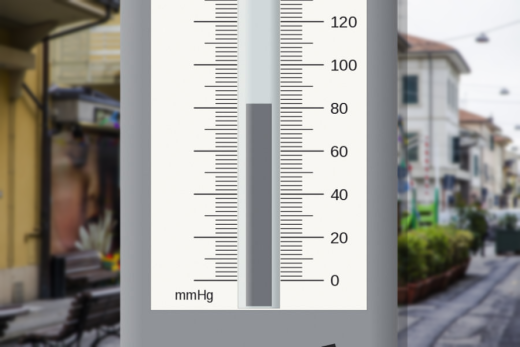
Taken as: value=82 unit=mmHg
